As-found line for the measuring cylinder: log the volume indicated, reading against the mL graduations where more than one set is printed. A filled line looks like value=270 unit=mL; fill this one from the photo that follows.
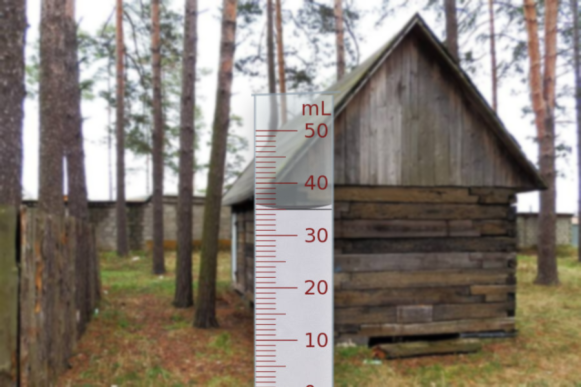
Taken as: value=35 unit=mL
